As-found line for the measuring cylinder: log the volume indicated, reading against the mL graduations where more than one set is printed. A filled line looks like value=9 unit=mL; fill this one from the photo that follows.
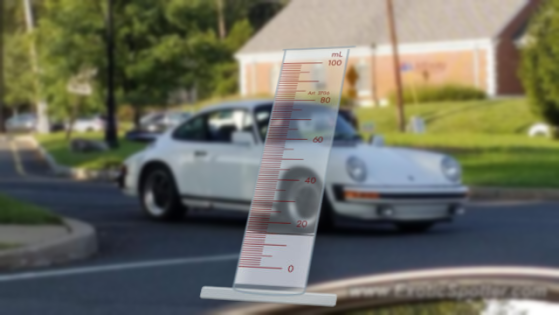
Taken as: value=15 unit=mL
